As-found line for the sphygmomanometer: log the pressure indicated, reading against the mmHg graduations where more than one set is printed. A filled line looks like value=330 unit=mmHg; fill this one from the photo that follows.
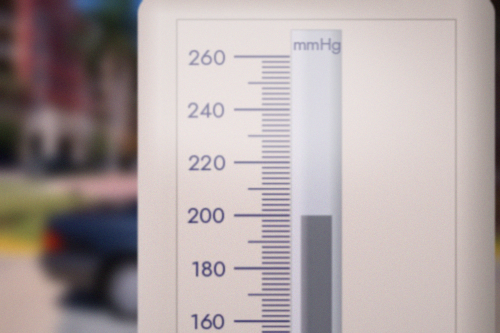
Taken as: value=200 unit=mmHg
